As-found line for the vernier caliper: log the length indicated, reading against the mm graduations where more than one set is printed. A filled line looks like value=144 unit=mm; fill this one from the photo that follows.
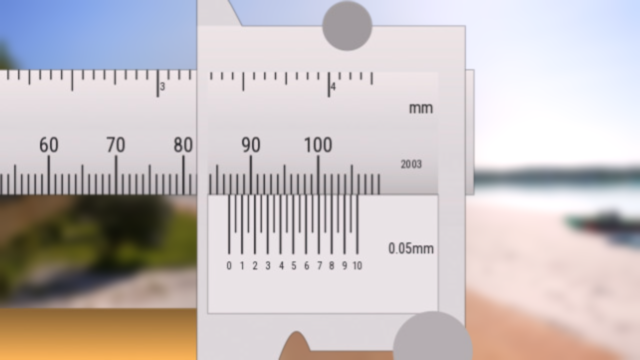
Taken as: value=86.8 unit=mm
